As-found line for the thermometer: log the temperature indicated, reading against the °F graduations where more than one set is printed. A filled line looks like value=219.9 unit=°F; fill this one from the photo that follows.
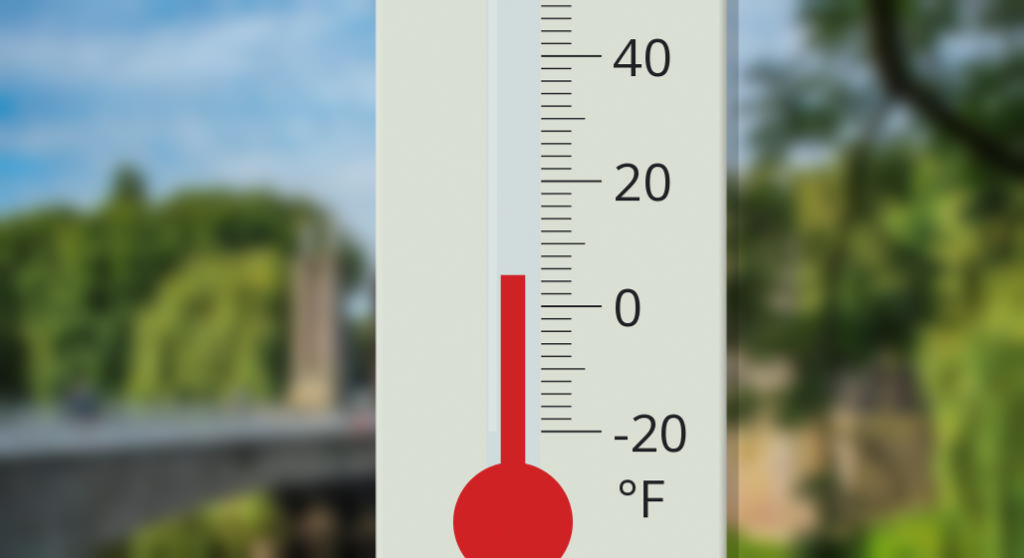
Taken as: value=5 unit=°F
